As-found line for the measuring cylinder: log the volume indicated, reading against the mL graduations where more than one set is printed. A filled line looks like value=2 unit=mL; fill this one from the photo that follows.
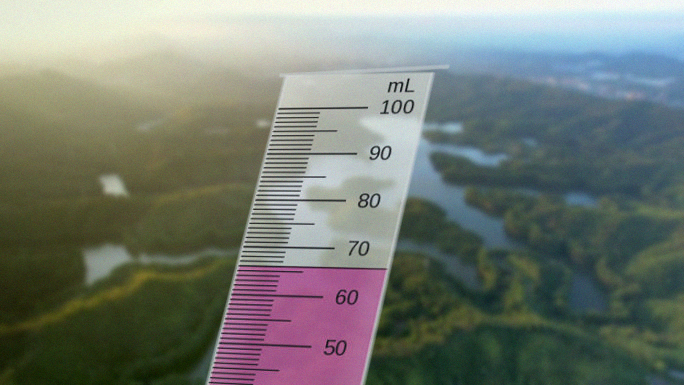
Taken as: value=66 unit=mL
